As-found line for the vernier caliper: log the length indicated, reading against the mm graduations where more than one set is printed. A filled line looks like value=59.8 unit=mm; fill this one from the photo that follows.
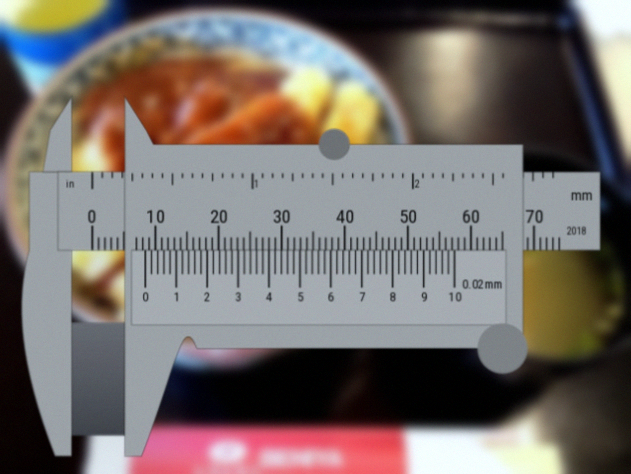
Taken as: value=8.4 unit=mm
